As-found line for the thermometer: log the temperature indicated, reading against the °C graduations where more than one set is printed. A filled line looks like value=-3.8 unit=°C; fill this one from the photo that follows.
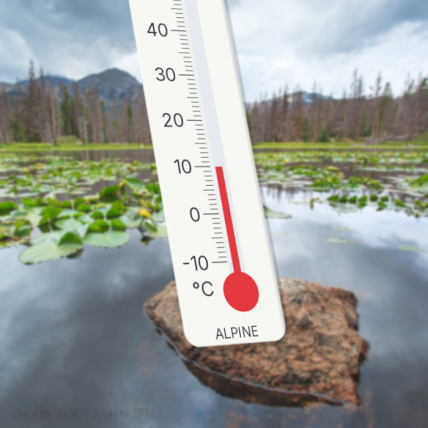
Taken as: value=10 unit=°C
